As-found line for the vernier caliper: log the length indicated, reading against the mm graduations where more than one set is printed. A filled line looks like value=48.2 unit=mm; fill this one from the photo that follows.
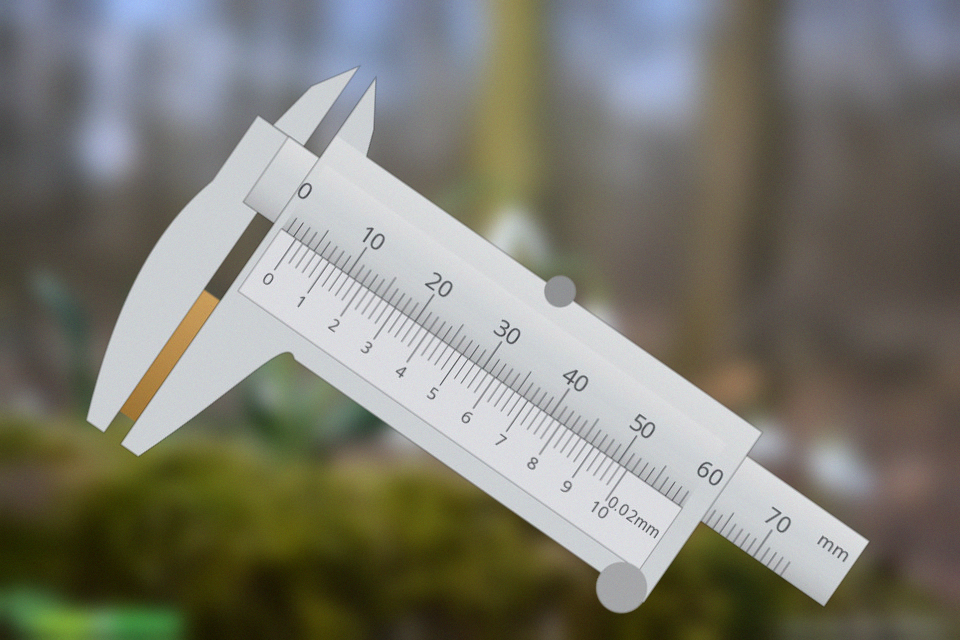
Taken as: value=2.4 unit=mm
